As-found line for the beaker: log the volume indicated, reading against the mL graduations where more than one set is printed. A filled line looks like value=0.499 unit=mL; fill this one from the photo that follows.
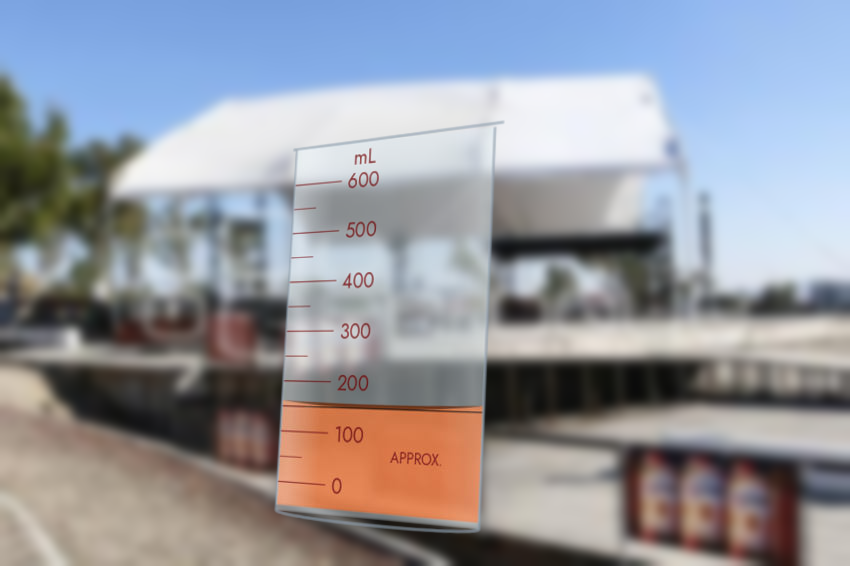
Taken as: value=150 unit=mL
